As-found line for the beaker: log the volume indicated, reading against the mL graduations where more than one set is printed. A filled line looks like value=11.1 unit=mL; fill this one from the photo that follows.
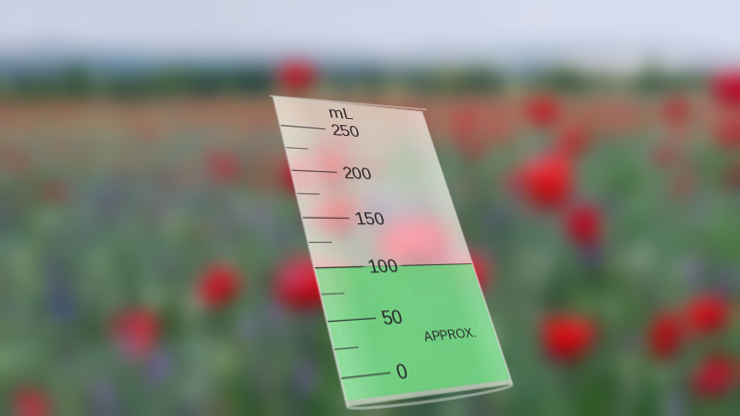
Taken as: value=100 unit=mL
